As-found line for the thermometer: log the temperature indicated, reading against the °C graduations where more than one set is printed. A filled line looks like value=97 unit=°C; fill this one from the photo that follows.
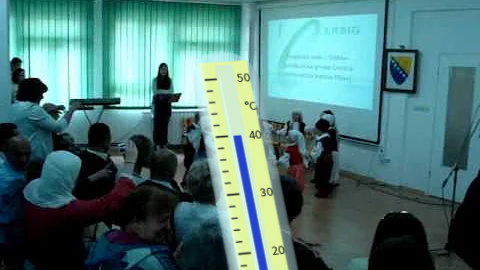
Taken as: value=40 unit=°C
